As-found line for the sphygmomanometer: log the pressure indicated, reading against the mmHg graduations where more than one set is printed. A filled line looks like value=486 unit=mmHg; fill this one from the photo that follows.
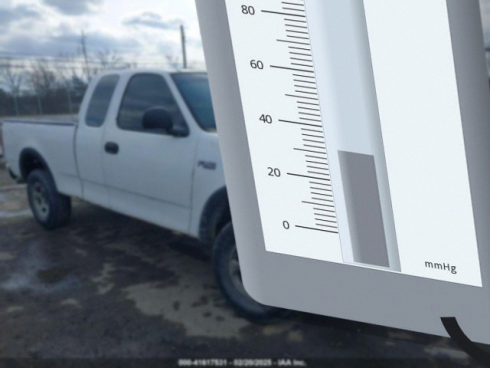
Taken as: value=32 unit=mmHg
